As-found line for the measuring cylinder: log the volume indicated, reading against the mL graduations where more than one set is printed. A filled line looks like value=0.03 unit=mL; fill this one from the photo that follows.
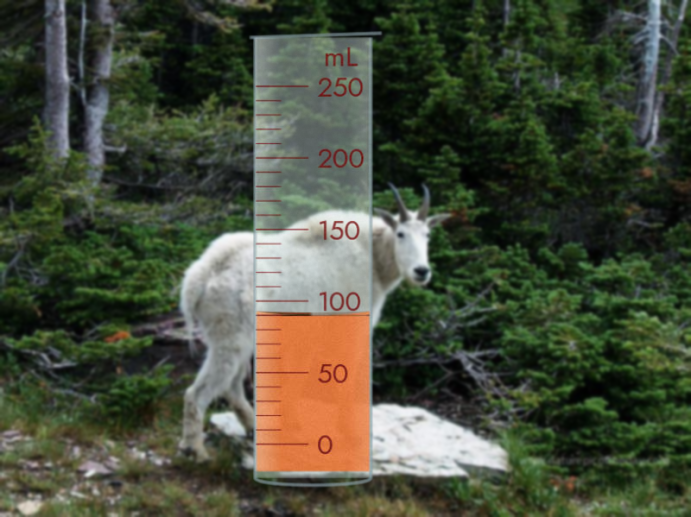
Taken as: value=90 unit=mL
